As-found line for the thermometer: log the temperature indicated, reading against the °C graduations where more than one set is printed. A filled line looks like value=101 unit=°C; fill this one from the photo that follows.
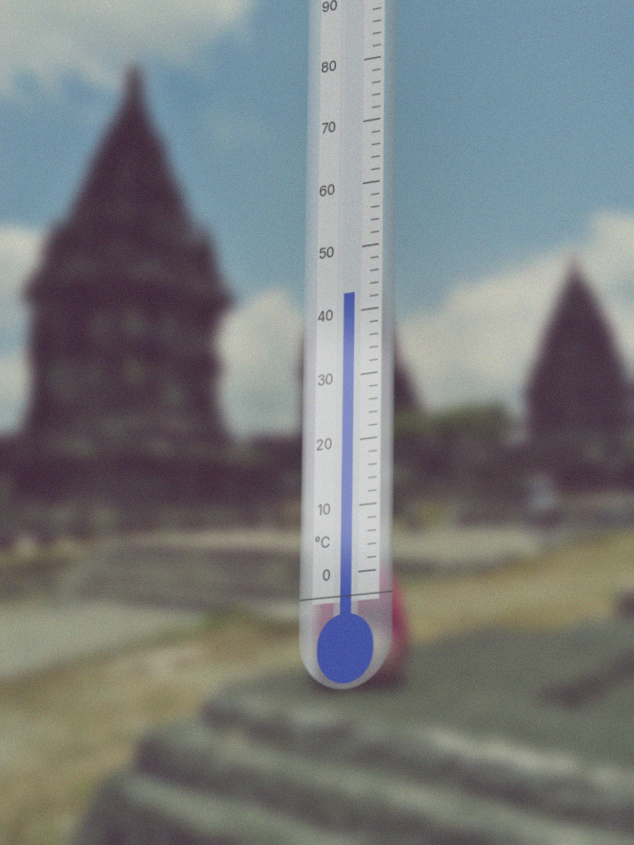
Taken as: value=43 unit=°C
